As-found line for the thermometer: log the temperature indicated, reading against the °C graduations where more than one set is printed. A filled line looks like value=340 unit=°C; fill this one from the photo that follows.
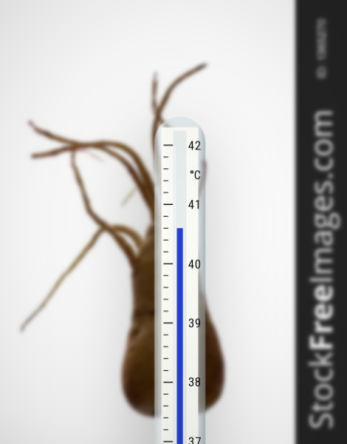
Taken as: value=40.6 unit=°C
